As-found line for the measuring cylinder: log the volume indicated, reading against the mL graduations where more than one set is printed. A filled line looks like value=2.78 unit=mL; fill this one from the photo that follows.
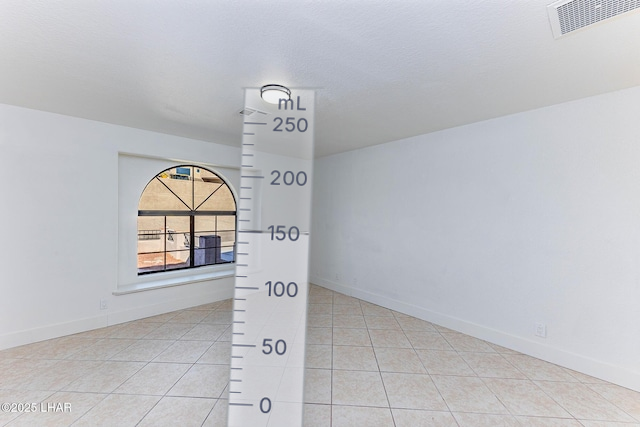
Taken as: value=150 unit=mL
